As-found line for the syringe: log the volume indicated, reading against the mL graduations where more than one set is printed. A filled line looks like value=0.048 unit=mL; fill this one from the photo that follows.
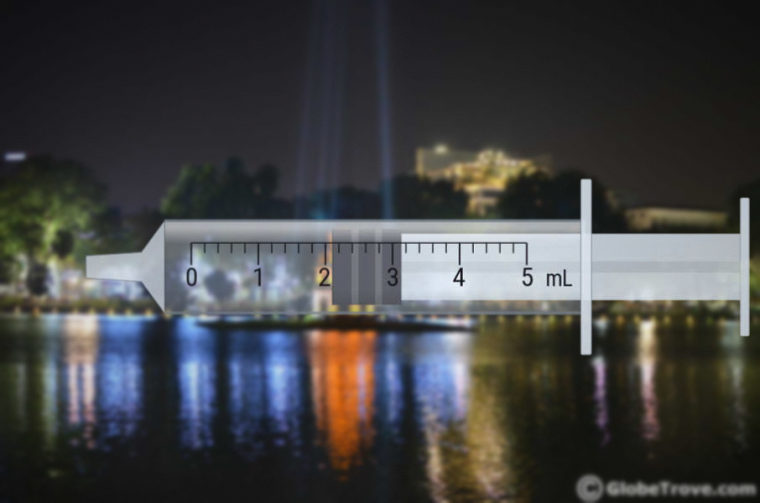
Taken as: value=2.1 unit=mL
